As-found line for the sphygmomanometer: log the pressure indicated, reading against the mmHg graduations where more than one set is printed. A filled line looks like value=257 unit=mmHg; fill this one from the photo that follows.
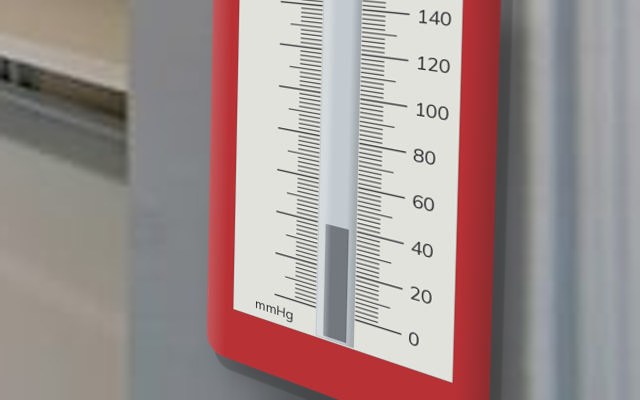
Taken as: value=40 unit=mmHg
